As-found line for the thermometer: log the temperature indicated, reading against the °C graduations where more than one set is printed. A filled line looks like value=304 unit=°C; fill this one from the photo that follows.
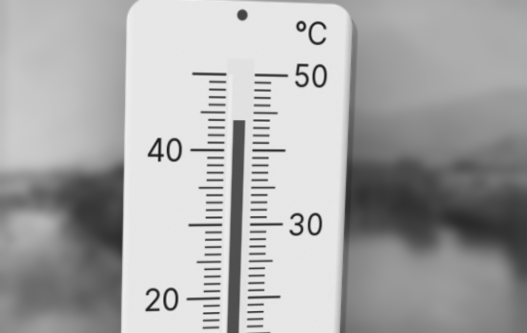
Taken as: value=44 unit=°C
